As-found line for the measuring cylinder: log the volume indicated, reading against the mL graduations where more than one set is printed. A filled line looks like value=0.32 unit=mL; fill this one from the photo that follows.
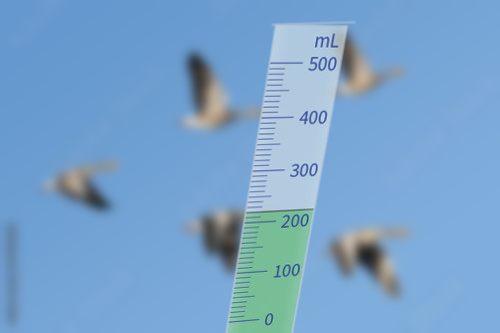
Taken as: value=220 unit=mL
